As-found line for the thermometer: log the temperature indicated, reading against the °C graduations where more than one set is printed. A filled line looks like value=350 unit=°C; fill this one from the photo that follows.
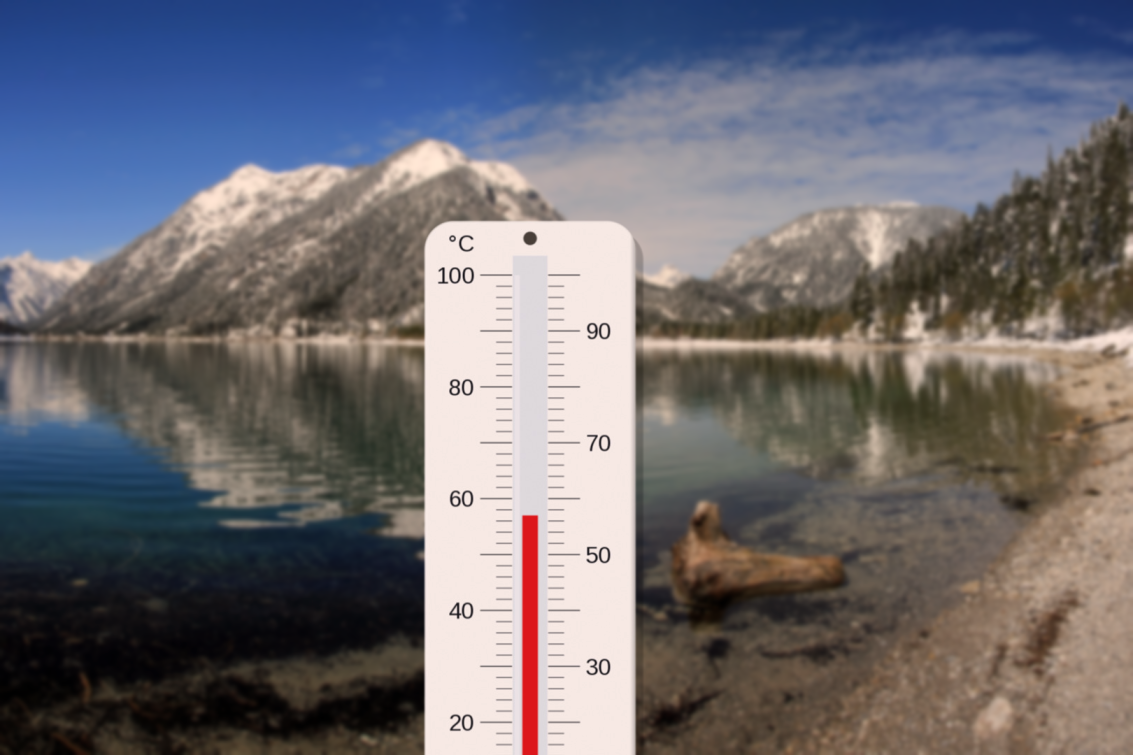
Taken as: value=57 unit=°C
